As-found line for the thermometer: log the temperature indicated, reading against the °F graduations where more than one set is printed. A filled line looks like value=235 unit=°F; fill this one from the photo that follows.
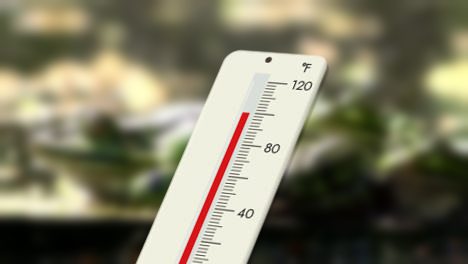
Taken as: value=100 unit=°F
